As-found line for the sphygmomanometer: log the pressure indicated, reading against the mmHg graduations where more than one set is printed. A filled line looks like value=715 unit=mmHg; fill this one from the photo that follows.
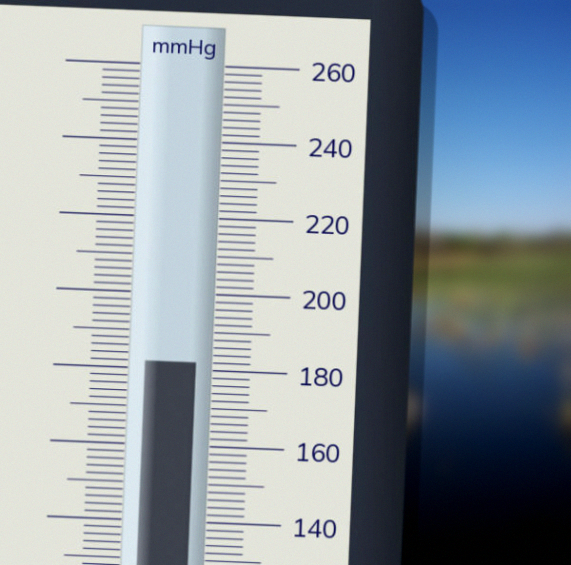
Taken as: value=182 unit=mmHg
